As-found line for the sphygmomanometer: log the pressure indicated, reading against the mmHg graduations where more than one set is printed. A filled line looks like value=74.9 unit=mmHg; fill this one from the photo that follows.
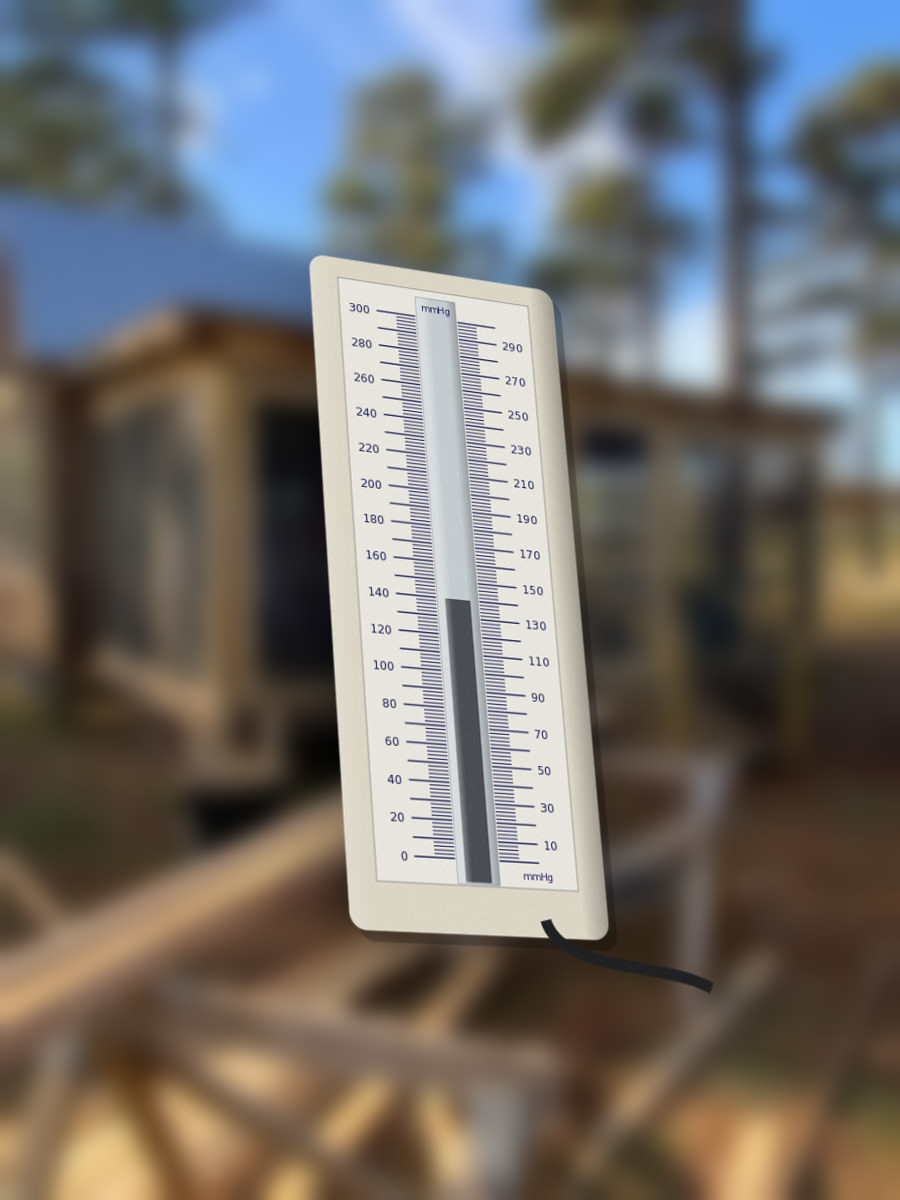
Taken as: value=140 unit=mmHg
